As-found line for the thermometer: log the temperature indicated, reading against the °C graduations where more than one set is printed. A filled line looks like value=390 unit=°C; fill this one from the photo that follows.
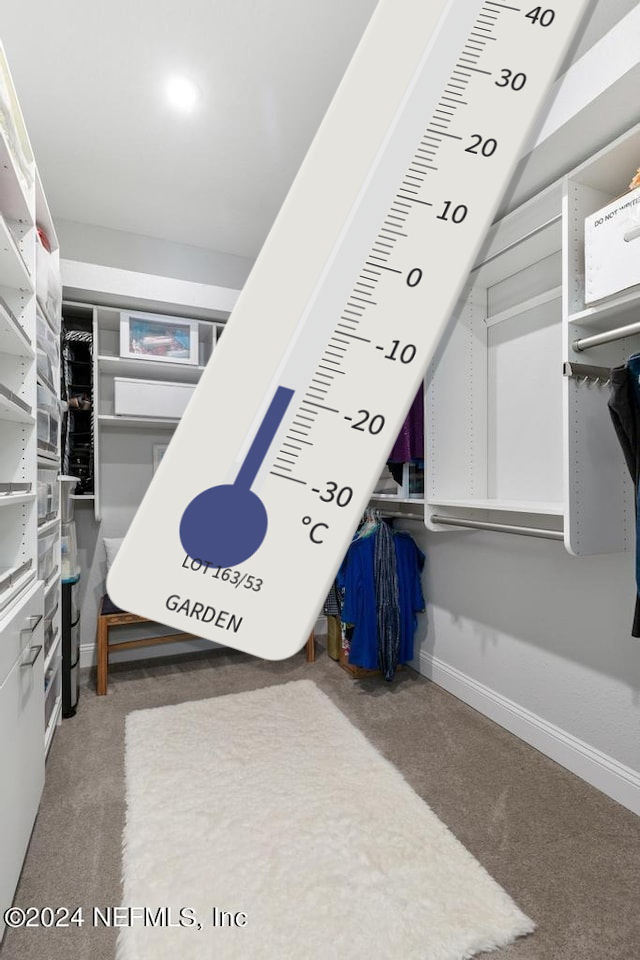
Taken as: value=-19 unit=°C
